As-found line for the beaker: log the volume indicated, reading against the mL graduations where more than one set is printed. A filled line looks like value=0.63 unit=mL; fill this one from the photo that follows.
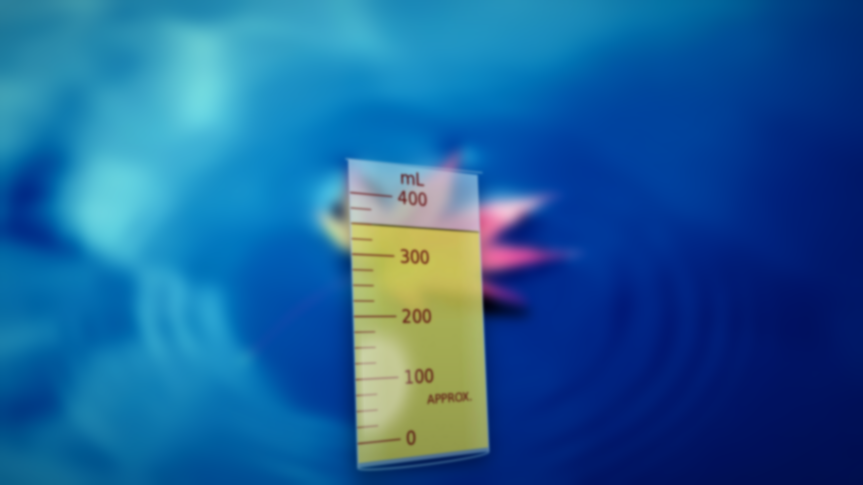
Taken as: value=350 unit=mL
